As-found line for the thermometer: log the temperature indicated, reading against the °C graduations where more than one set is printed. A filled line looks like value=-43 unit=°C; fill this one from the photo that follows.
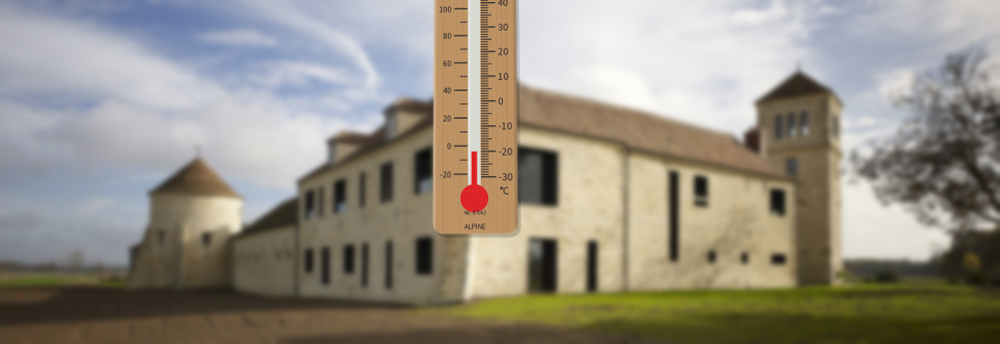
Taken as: value=-20 unit=°C
